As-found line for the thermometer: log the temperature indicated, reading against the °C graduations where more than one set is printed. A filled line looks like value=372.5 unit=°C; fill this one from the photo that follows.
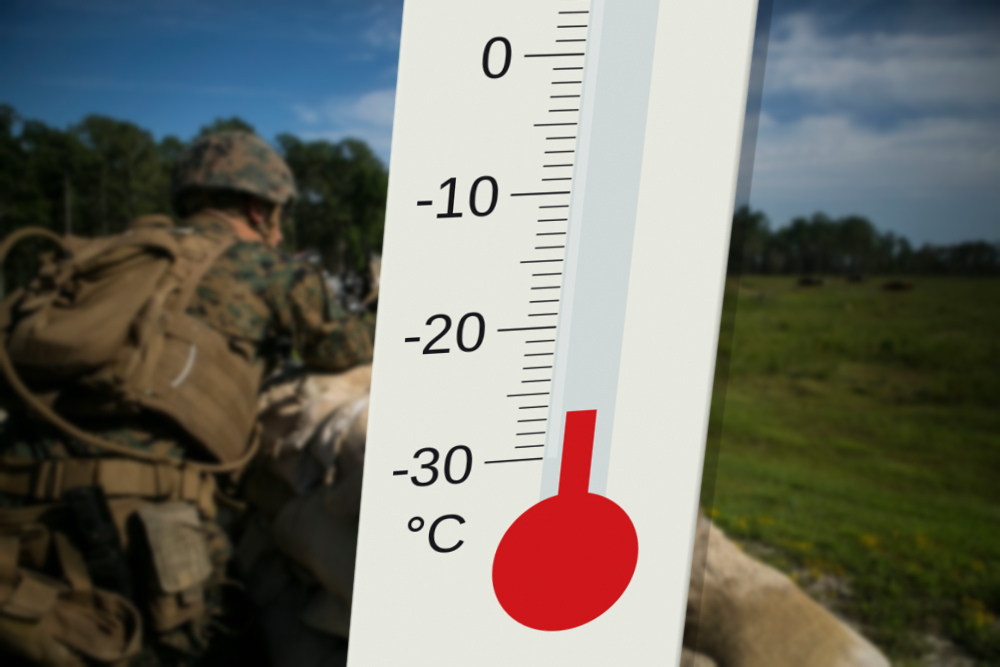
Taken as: value=-26.5 unit=°C
